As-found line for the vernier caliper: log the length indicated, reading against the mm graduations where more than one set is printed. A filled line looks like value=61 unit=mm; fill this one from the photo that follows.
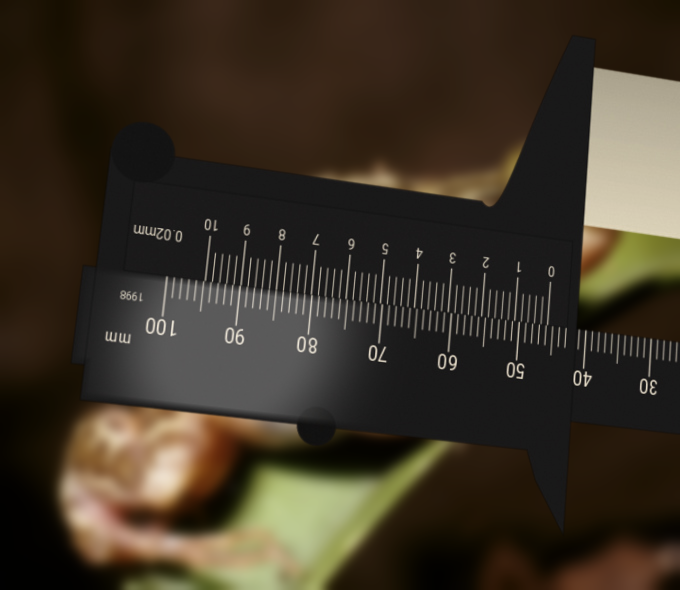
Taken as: value=45.8 unit=mm
